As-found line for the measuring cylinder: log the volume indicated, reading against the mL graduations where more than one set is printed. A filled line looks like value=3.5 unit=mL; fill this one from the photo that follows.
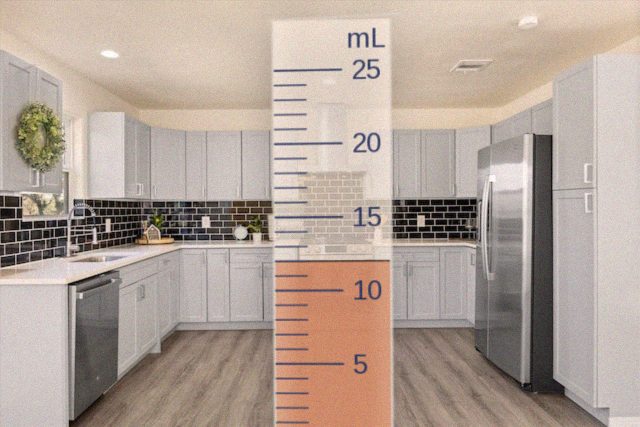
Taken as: value=12 unit=mL
